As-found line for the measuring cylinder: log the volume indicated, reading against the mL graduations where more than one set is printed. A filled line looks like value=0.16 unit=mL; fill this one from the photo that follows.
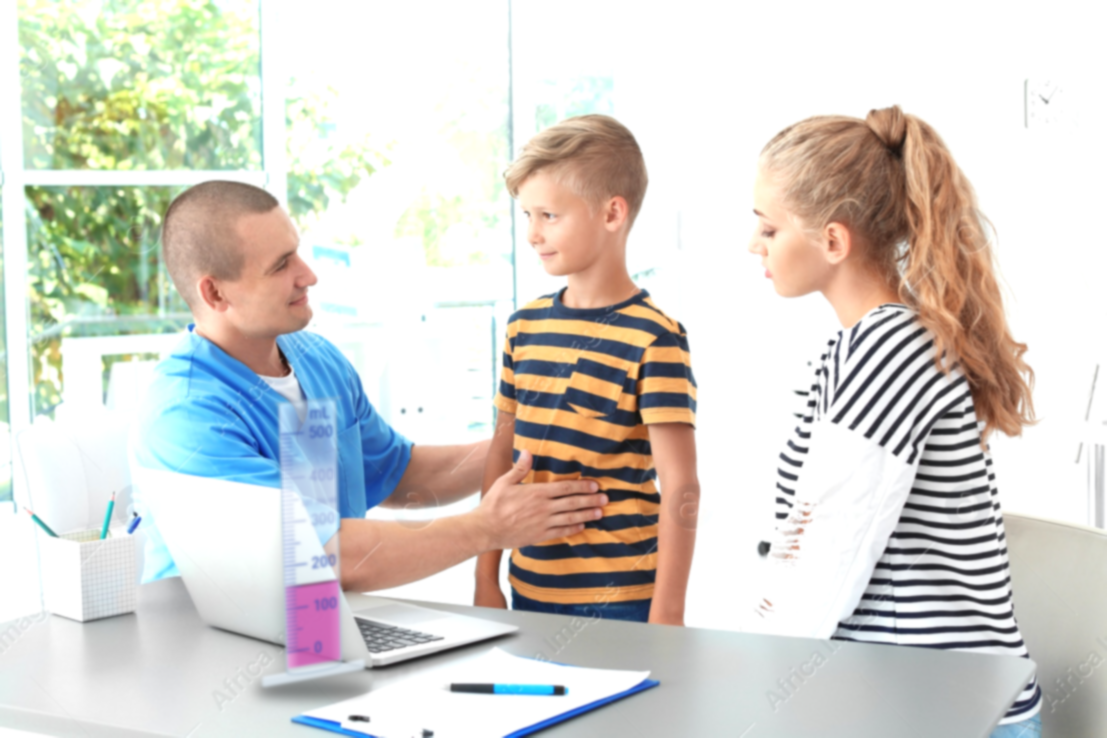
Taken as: value=150 unit=mL
